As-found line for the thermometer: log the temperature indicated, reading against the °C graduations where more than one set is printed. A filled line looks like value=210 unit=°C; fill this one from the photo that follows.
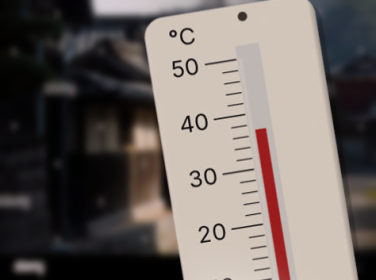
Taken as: value=37 unit=°C
